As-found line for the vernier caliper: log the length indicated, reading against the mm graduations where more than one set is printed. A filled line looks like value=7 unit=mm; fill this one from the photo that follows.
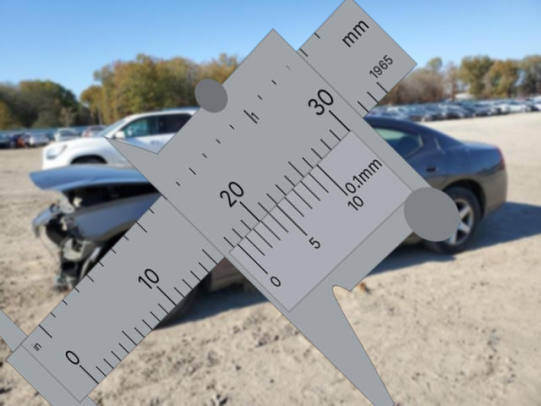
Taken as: value=17.4 unit=mm
